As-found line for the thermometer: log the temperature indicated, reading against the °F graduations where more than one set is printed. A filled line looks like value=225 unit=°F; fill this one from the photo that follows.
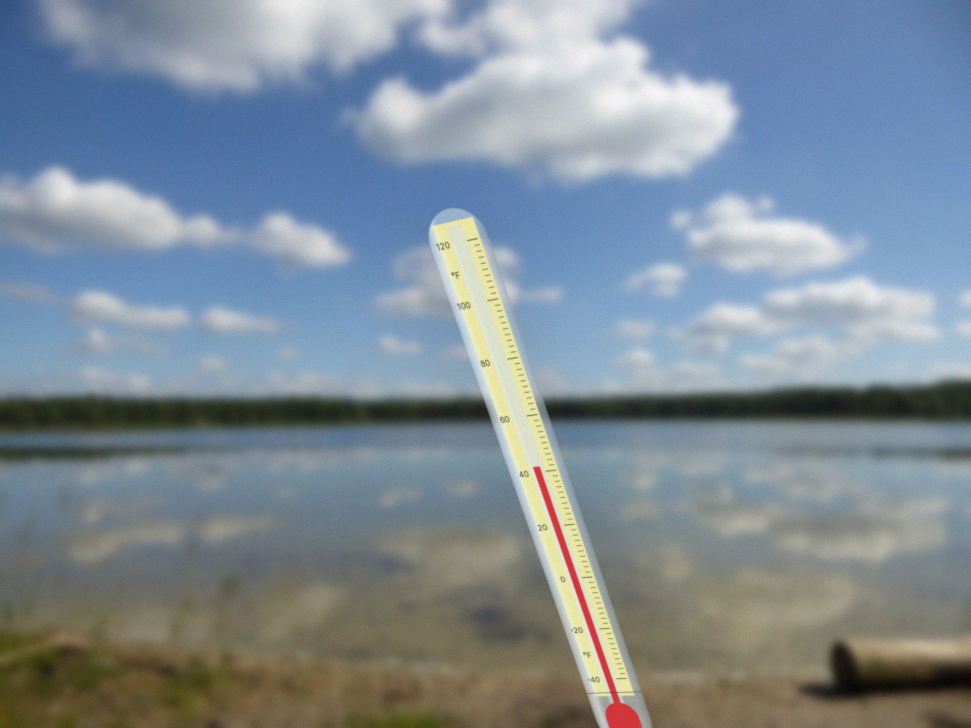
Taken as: value=42 unit=°F
